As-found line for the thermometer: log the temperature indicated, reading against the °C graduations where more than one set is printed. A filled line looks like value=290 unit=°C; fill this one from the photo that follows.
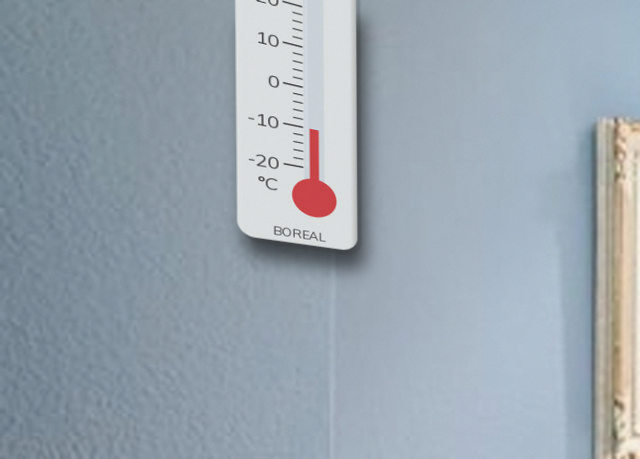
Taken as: value=-10 unit=°C
